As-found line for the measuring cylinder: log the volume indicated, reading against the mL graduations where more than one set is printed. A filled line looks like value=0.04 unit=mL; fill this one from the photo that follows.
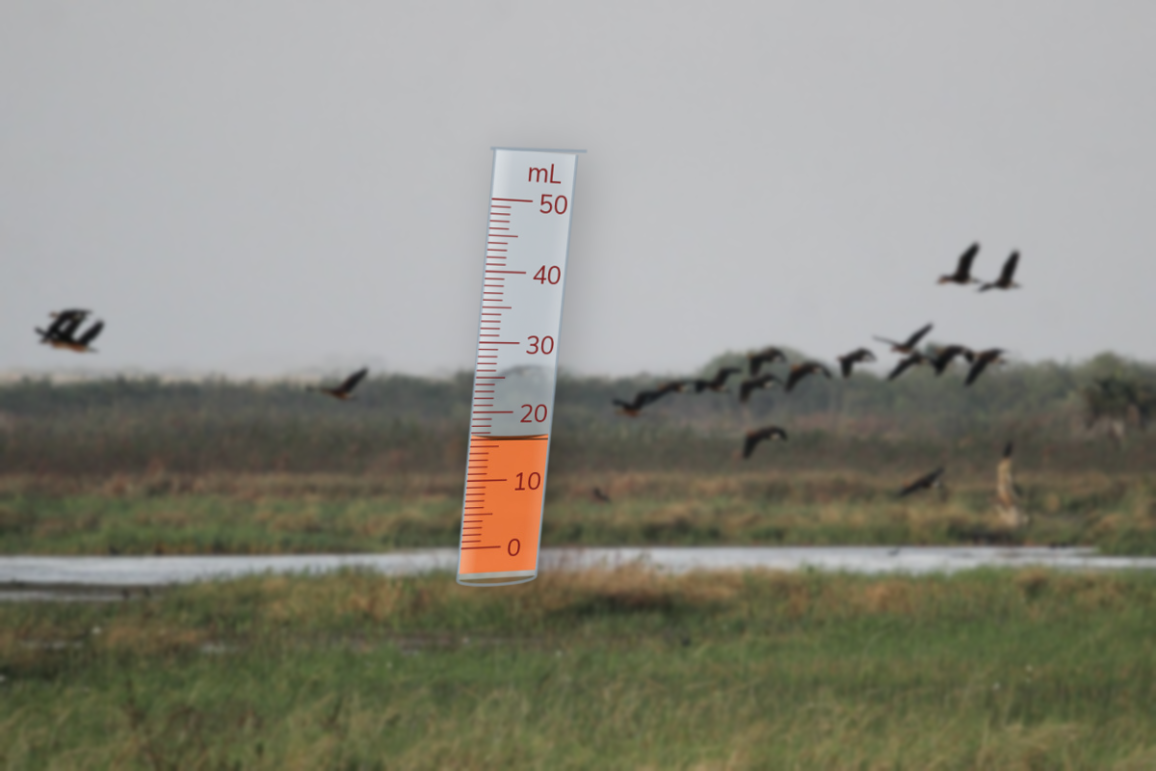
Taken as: value=16 unit=mL
